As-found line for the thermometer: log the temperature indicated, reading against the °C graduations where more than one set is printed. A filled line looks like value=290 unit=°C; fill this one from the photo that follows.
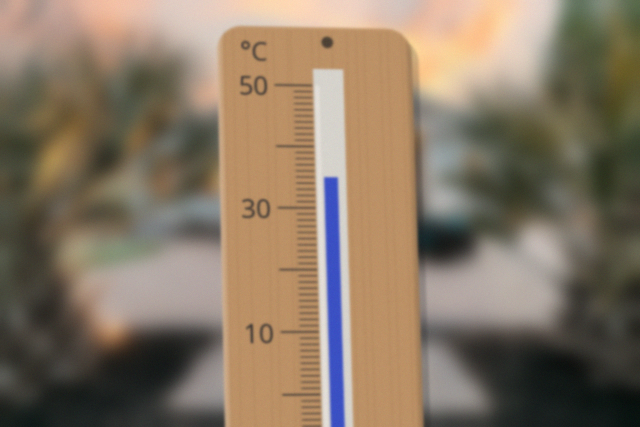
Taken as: value=35 unit=°C
